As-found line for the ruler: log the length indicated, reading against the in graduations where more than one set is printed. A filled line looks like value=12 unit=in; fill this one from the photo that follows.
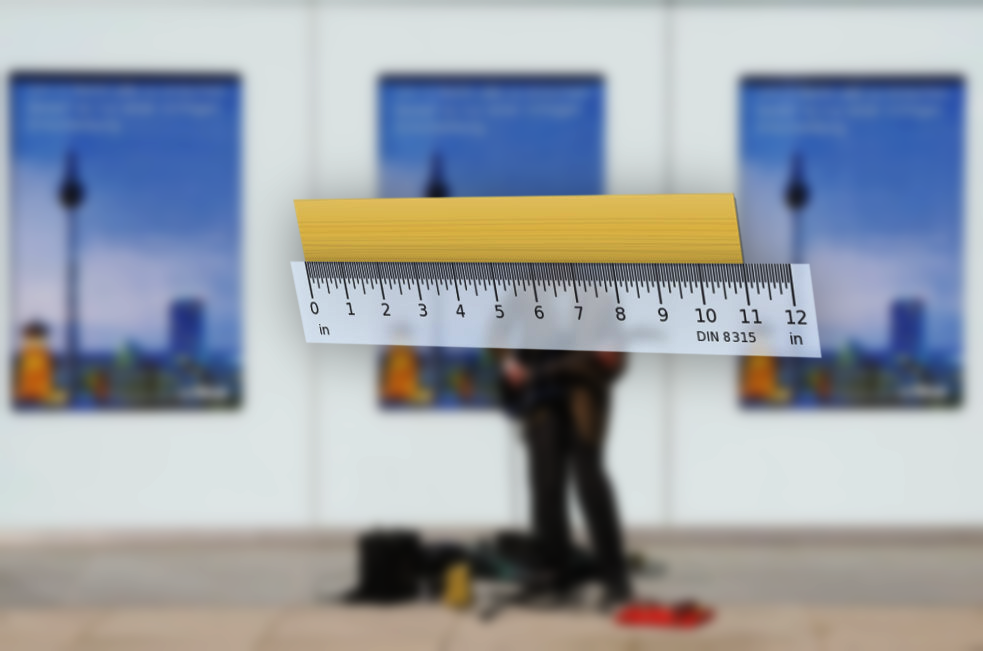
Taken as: value=11 unit=in
